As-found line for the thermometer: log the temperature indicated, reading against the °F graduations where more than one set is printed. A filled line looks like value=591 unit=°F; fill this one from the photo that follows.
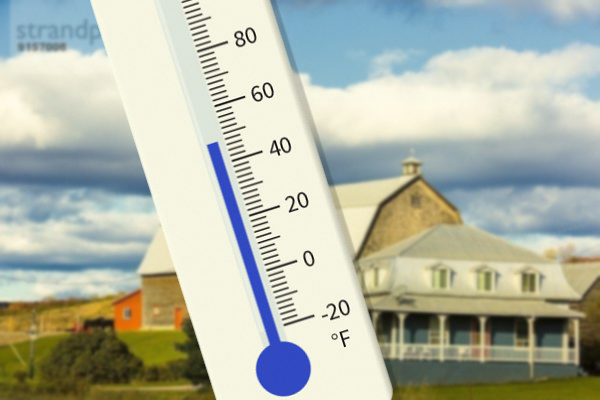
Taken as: value=48 unit=°F
